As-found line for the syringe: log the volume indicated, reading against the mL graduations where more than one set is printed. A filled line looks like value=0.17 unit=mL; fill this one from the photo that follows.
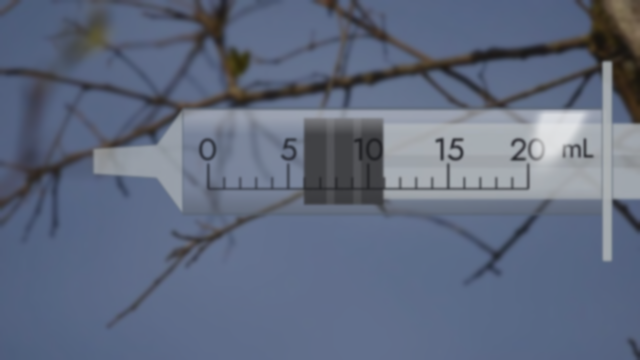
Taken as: value=6 unit=mL
